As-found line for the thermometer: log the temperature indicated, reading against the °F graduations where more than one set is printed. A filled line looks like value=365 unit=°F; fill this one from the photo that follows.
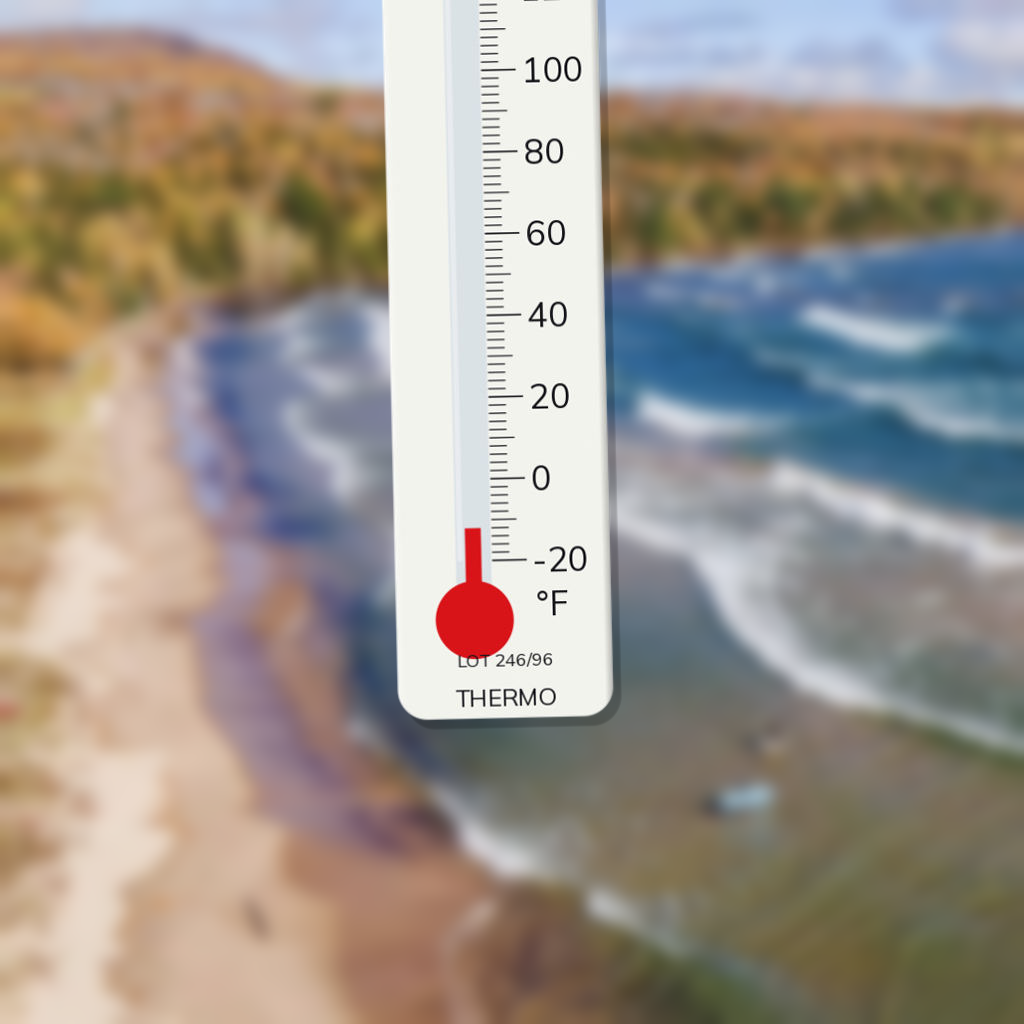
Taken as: value=-12 unit=°F
